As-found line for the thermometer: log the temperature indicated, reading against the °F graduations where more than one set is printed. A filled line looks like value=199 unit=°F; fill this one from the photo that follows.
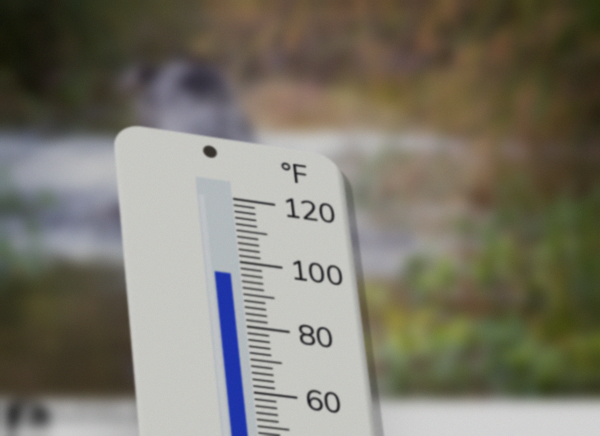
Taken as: value=96 unit=°F
